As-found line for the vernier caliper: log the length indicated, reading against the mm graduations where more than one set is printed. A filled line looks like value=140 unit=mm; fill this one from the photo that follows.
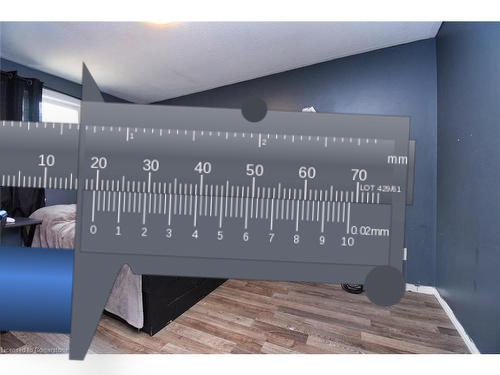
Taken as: value=19.5 unit=mm
